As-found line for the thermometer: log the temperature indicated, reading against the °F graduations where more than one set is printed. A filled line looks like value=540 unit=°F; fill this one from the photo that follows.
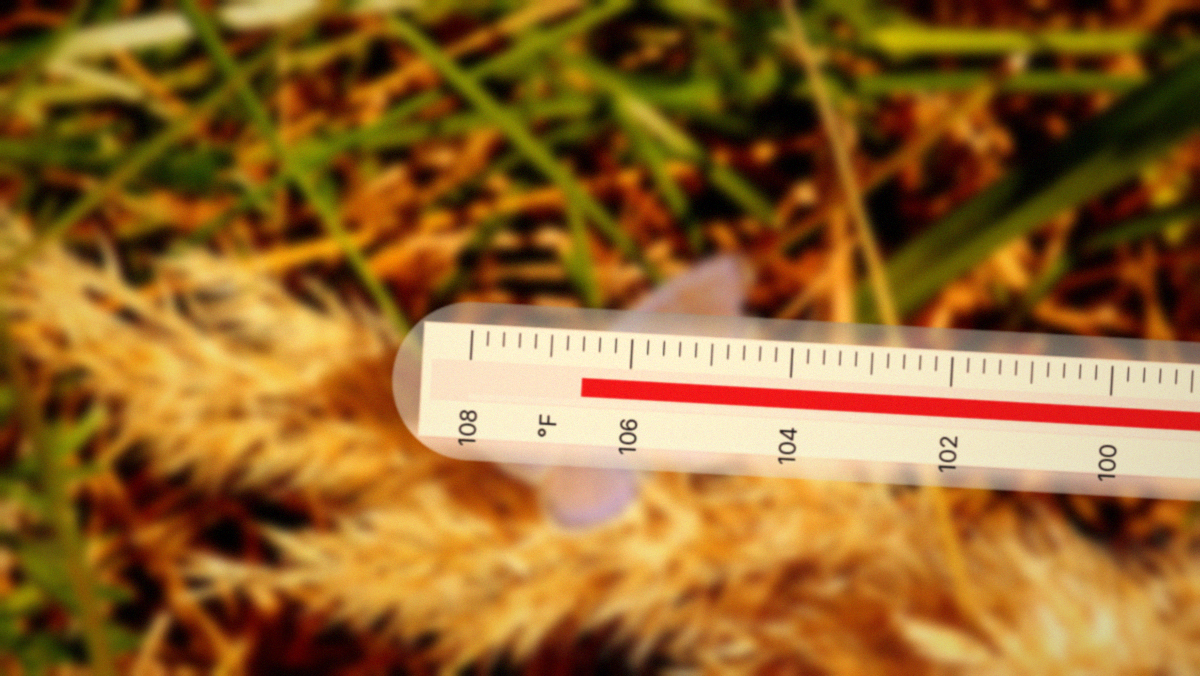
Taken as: value=106.6 unit=°F
